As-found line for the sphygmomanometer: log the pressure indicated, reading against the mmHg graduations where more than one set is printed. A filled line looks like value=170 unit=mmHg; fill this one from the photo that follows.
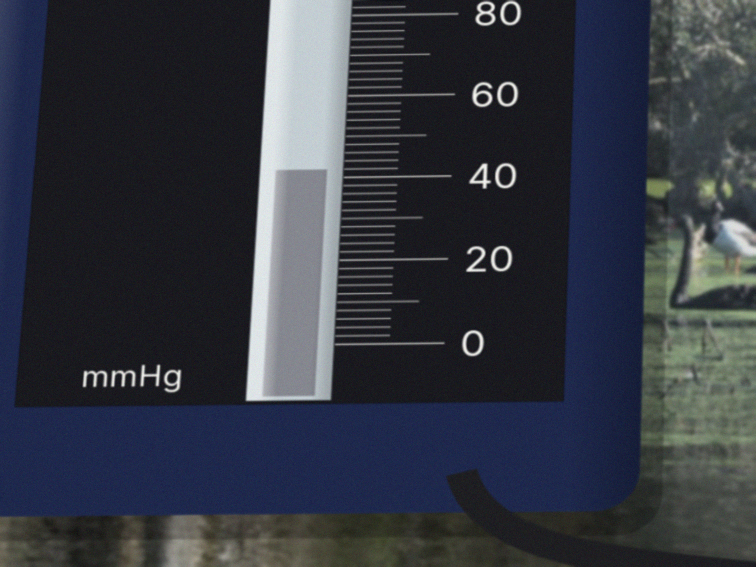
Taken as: value=42 unit=mmHg
